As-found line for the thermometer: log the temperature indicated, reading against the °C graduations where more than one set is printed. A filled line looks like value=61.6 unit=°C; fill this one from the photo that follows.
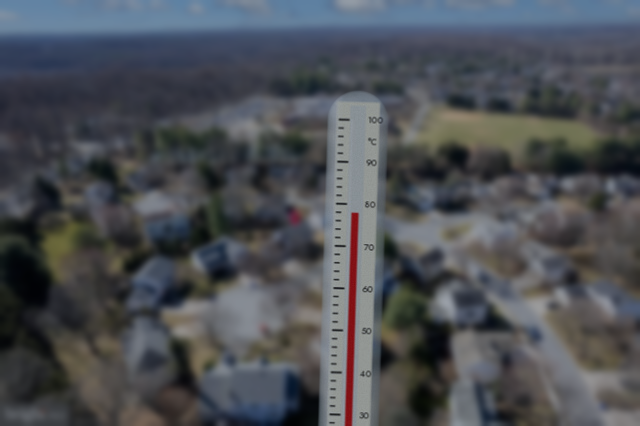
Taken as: value=78 unit=°C
